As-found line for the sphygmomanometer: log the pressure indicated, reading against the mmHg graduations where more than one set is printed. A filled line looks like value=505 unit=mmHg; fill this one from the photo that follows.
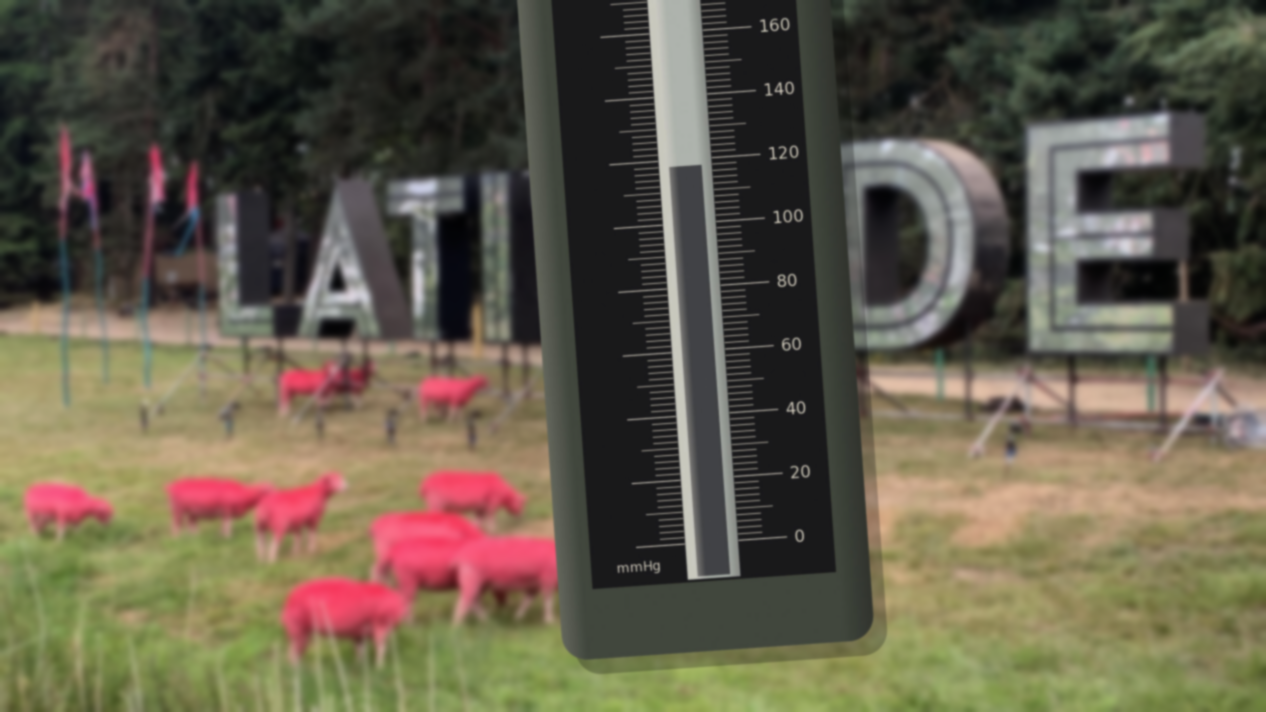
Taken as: value=118 unit=mmHg
